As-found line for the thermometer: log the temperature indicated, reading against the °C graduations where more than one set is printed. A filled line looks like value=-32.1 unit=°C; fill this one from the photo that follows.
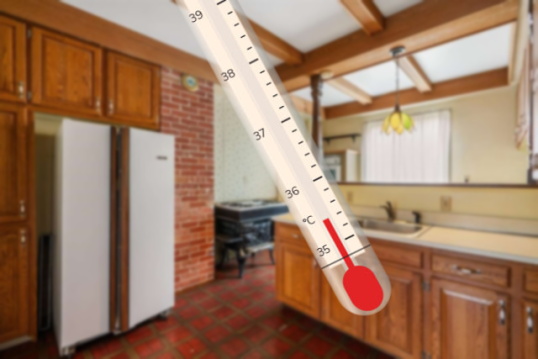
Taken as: value=35.4 unit=°C
